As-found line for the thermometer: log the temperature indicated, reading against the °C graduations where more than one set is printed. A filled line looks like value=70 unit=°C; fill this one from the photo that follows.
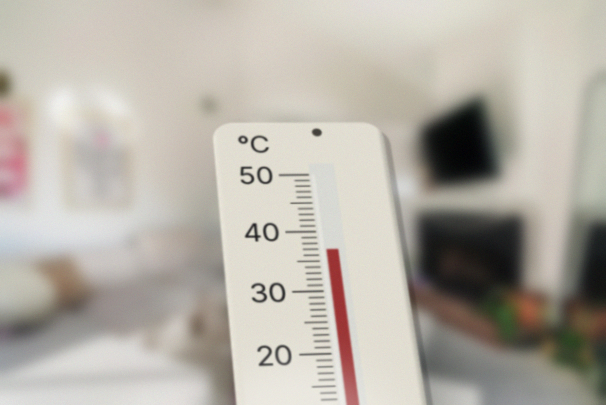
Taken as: value=37 unit=°C
